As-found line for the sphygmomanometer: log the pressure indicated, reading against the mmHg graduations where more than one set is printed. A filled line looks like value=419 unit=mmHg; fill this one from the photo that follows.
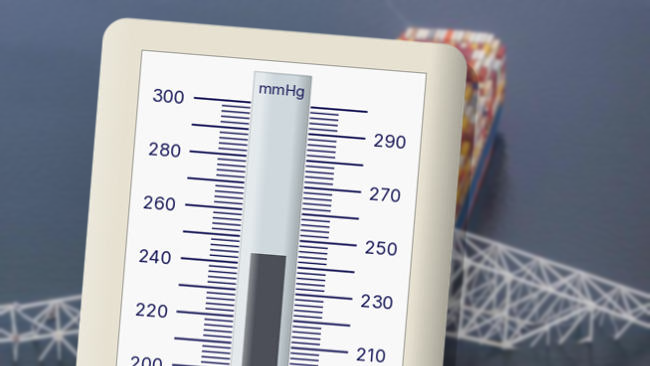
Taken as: value=244 unit=mmHg
